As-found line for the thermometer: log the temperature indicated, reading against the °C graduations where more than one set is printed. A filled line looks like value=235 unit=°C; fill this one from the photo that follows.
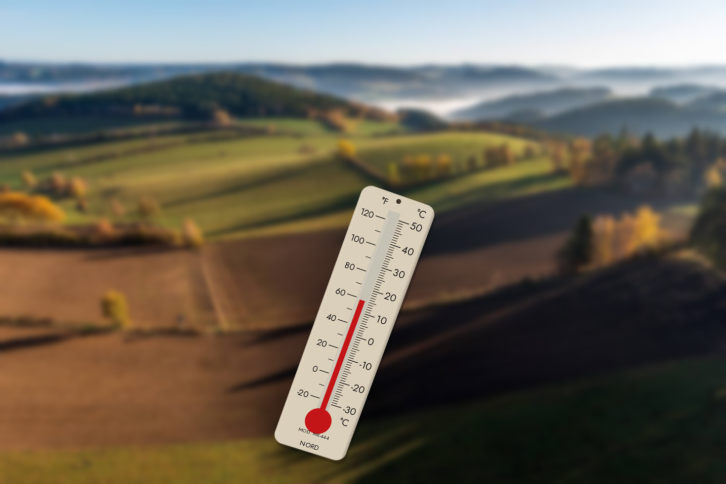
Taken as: value=15 unit=°C
